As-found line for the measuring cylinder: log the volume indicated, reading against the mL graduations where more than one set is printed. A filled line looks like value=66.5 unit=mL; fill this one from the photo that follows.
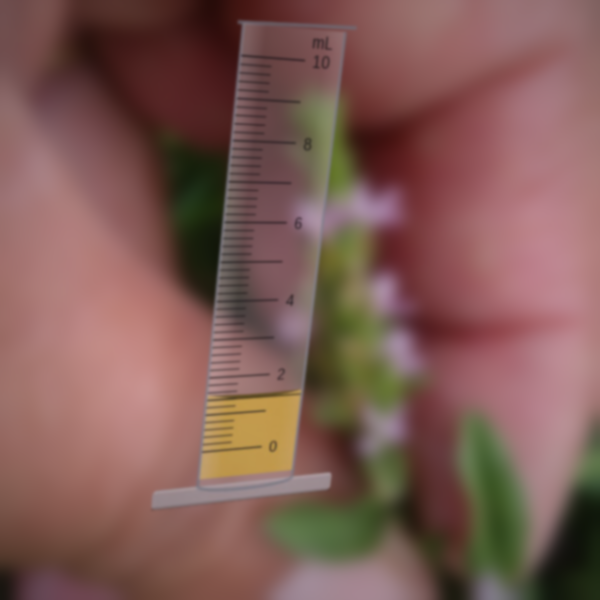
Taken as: value=1.4 unit=mL
